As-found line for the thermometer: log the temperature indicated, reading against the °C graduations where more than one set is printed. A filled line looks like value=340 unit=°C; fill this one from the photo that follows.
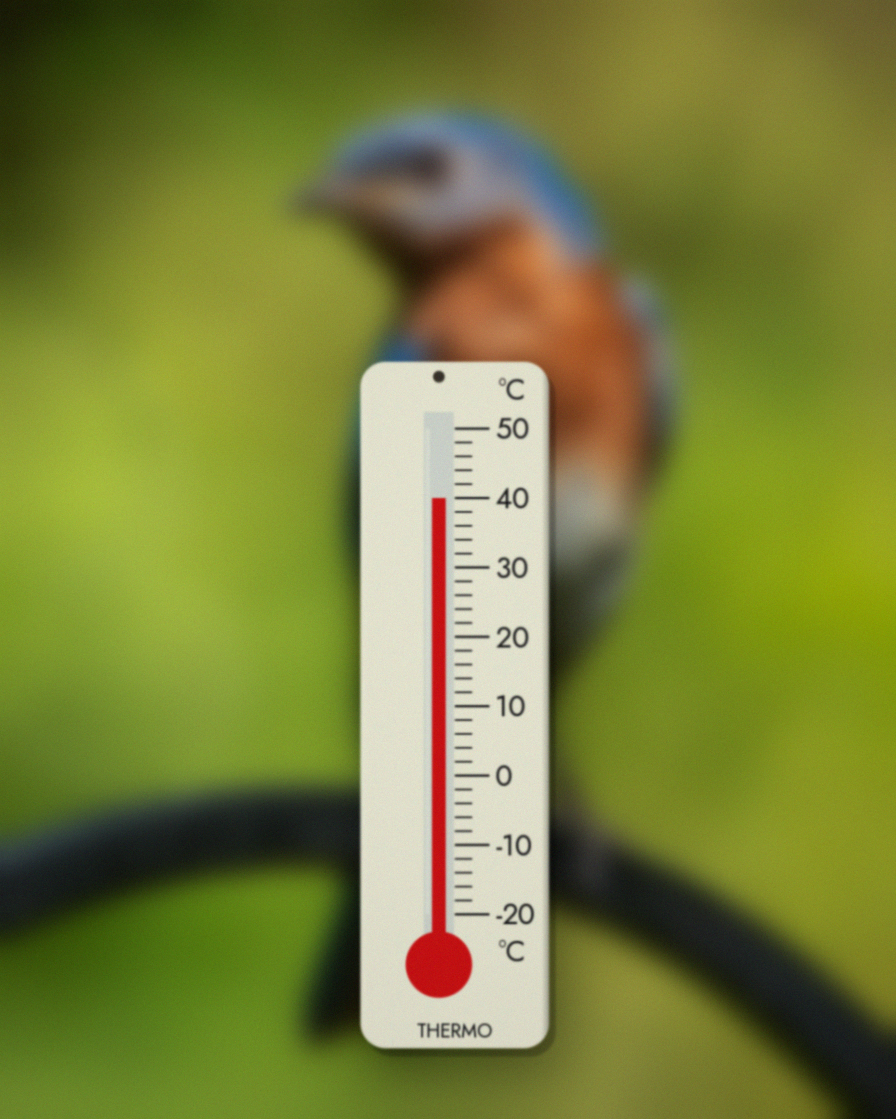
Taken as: value=40 unit=°C
